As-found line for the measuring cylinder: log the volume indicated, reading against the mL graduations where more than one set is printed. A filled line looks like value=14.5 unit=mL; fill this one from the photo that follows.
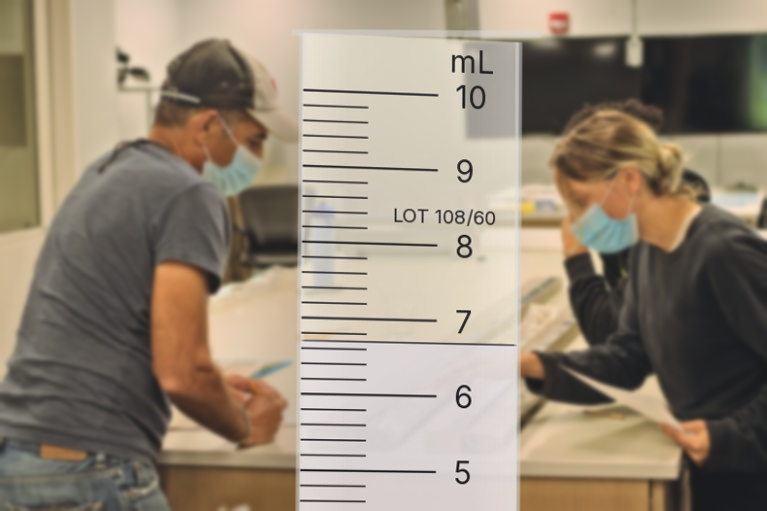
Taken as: value=6.7 unit=mL
